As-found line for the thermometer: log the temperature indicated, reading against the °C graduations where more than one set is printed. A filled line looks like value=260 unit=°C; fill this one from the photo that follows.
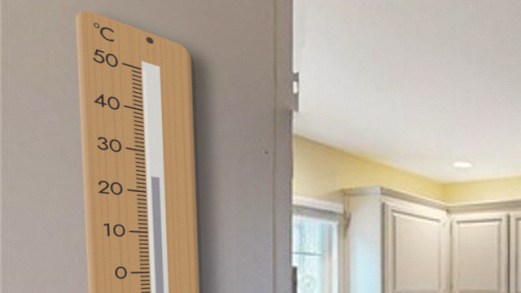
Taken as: value=24 unit=°C
